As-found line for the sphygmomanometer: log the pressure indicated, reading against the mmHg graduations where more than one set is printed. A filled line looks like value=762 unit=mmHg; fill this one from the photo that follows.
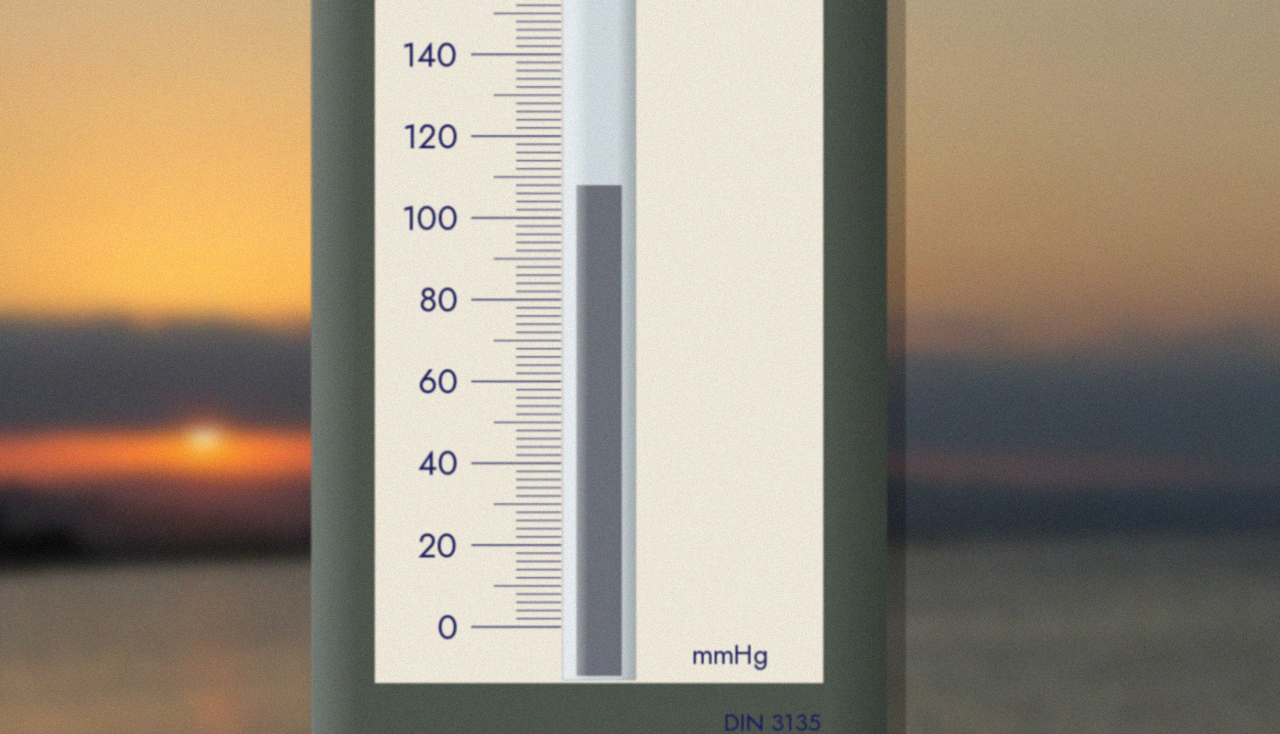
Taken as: value=108 unit=mmHg
